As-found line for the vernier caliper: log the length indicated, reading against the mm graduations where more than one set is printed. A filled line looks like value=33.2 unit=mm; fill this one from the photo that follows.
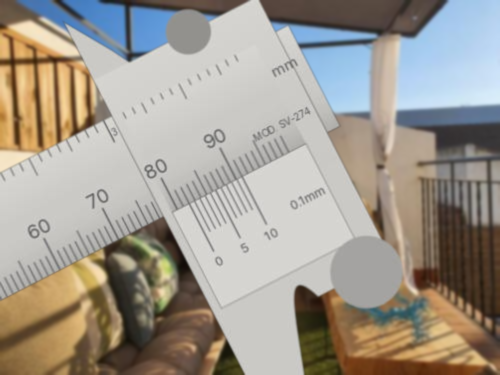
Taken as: value=82.0 unit=mm
